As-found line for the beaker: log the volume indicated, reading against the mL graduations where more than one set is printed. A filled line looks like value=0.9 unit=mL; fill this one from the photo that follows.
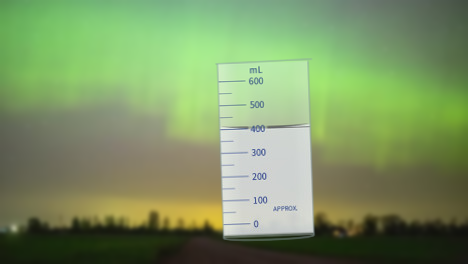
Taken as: value=400 unit=mL
